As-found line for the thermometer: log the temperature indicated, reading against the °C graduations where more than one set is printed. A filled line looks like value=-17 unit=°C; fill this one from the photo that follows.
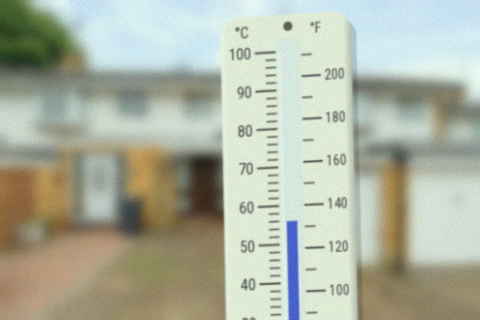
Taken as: value=56 unit=°C
